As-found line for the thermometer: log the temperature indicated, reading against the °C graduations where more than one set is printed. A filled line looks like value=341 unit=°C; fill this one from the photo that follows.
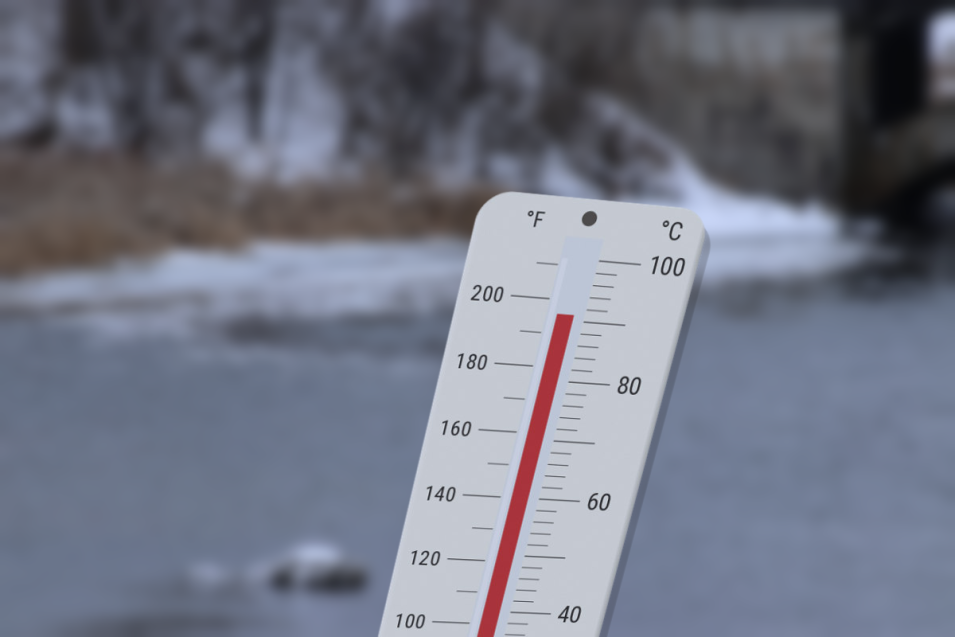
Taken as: value=91 unit=°C
